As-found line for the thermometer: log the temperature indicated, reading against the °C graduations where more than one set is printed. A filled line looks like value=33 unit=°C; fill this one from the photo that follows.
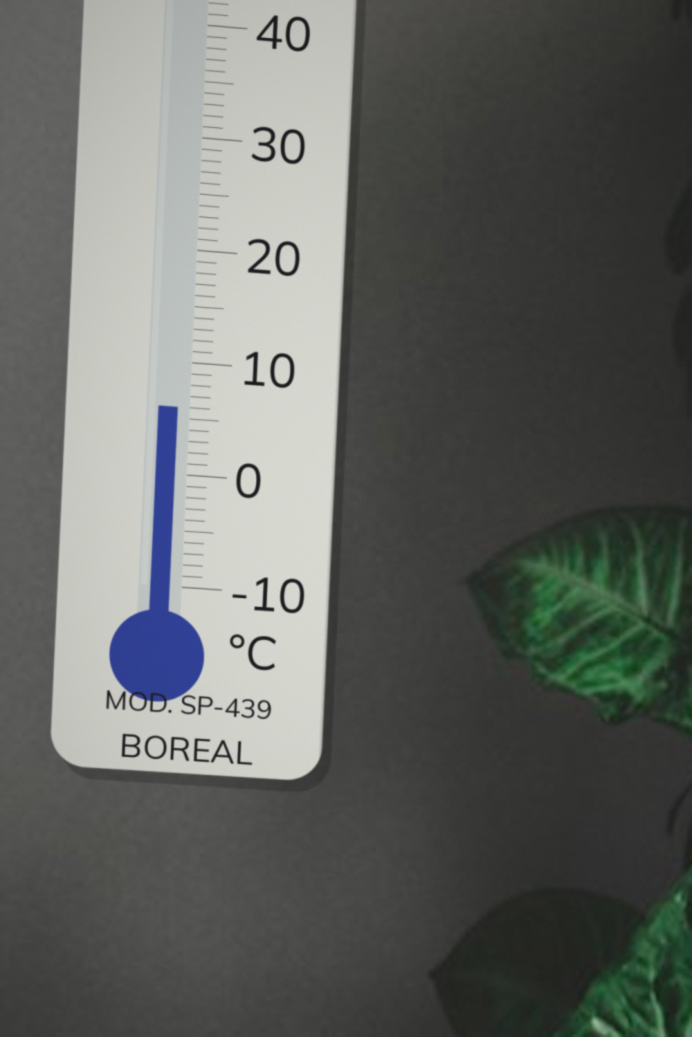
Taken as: value=6 unit=°C
